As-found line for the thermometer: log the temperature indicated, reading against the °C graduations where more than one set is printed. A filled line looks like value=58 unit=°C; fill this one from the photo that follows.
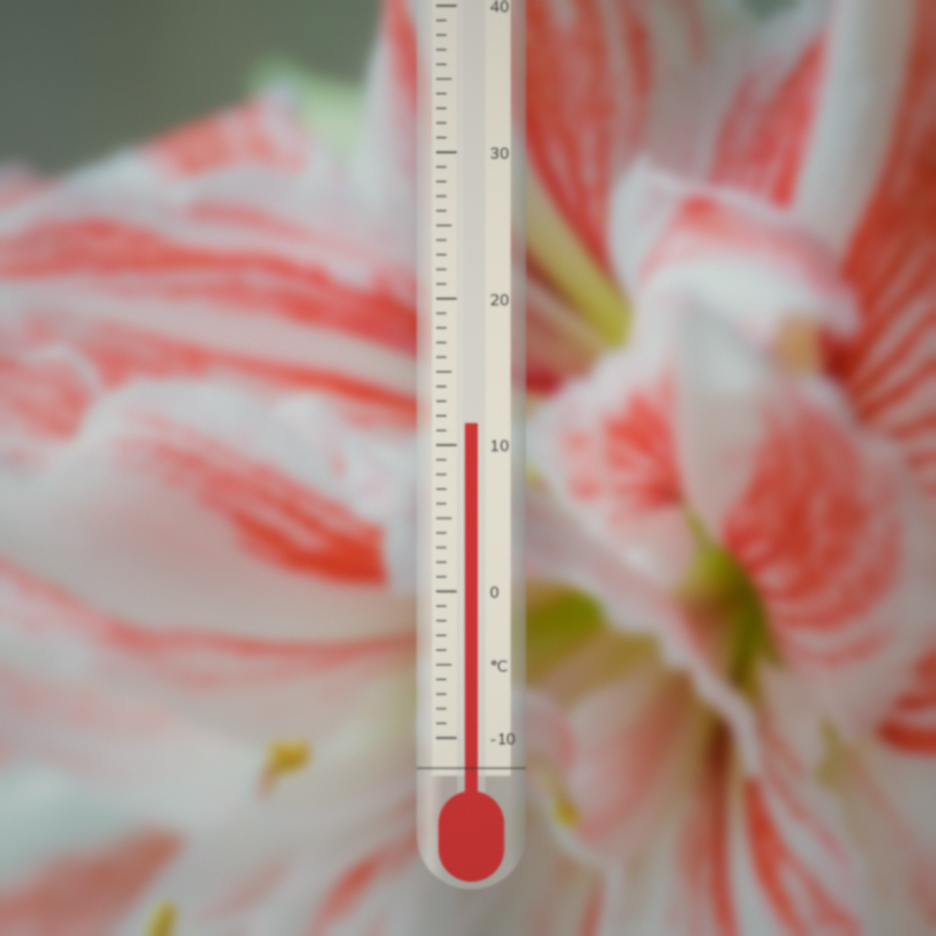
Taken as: value=11.5 unit=°C
